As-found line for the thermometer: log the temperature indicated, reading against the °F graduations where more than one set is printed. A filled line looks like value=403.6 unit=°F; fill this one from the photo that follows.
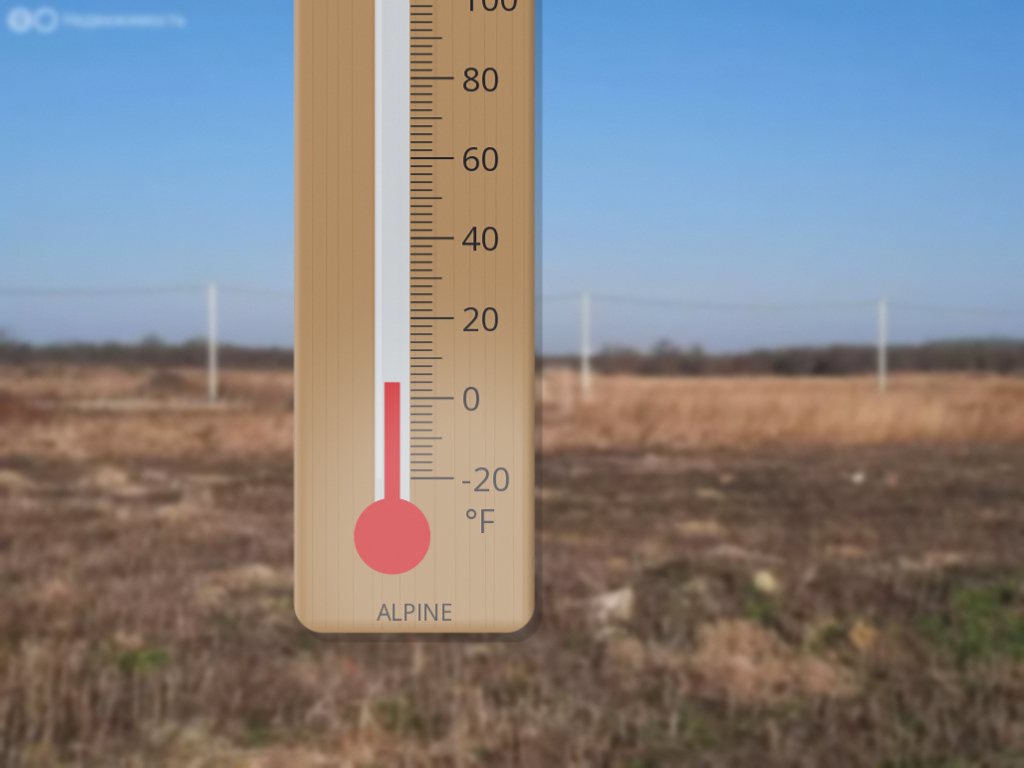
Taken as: value=4 unit=°F
